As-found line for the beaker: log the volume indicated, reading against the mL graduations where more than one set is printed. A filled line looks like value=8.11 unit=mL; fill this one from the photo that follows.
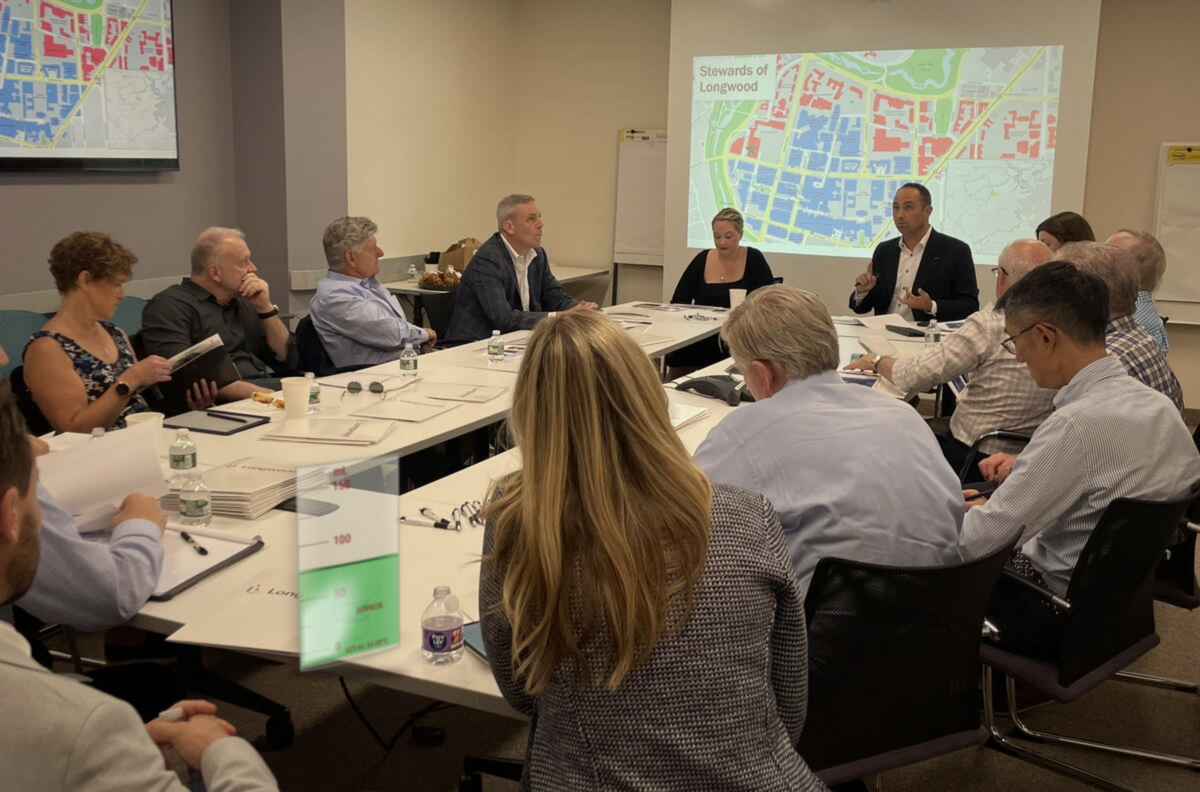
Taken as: value=75 unit=mL
